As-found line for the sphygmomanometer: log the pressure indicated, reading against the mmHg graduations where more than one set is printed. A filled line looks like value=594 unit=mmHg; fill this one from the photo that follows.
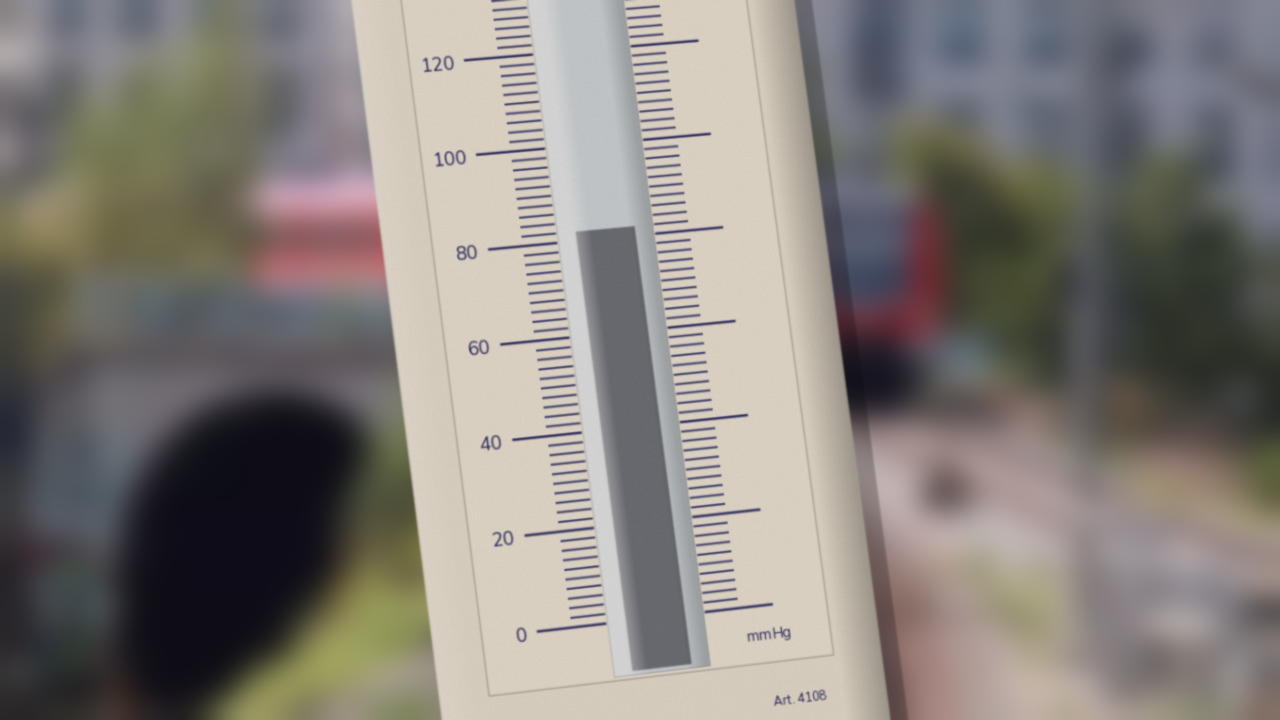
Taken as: value=82 unit=mmHg
